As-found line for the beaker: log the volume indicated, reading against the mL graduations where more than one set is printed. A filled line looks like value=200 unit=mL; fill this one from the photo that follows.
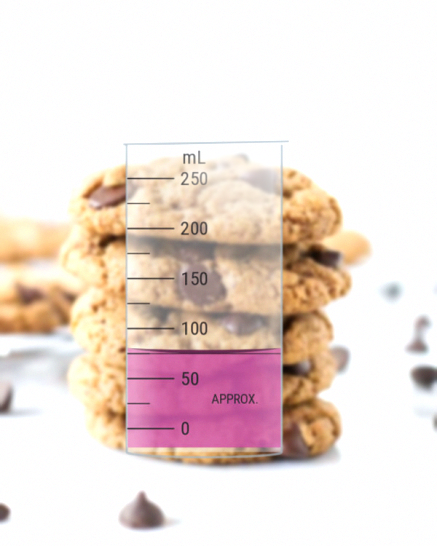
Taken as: value=75 unit=mL
